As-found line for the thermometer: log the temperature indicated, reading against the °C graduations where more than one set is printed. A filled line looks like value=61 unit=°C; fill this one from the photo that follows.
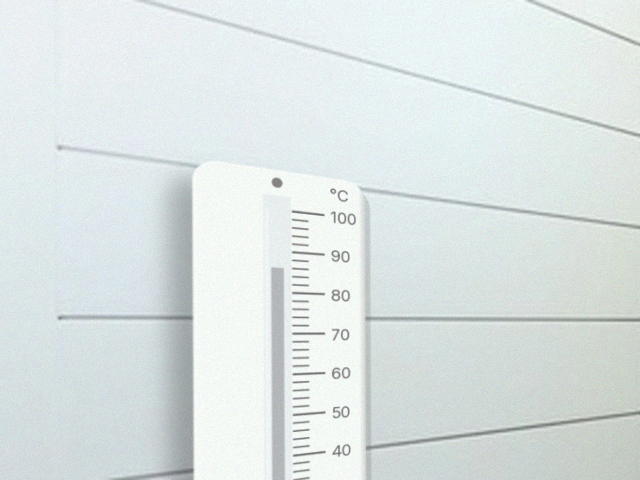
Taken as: value=86 unit=°C
